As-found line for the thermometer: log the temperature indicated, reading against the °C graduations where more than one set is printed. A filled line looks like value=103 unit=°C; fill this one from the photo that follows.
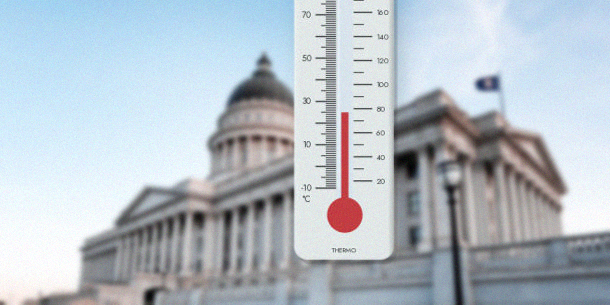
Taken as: value=25 unit=°C
